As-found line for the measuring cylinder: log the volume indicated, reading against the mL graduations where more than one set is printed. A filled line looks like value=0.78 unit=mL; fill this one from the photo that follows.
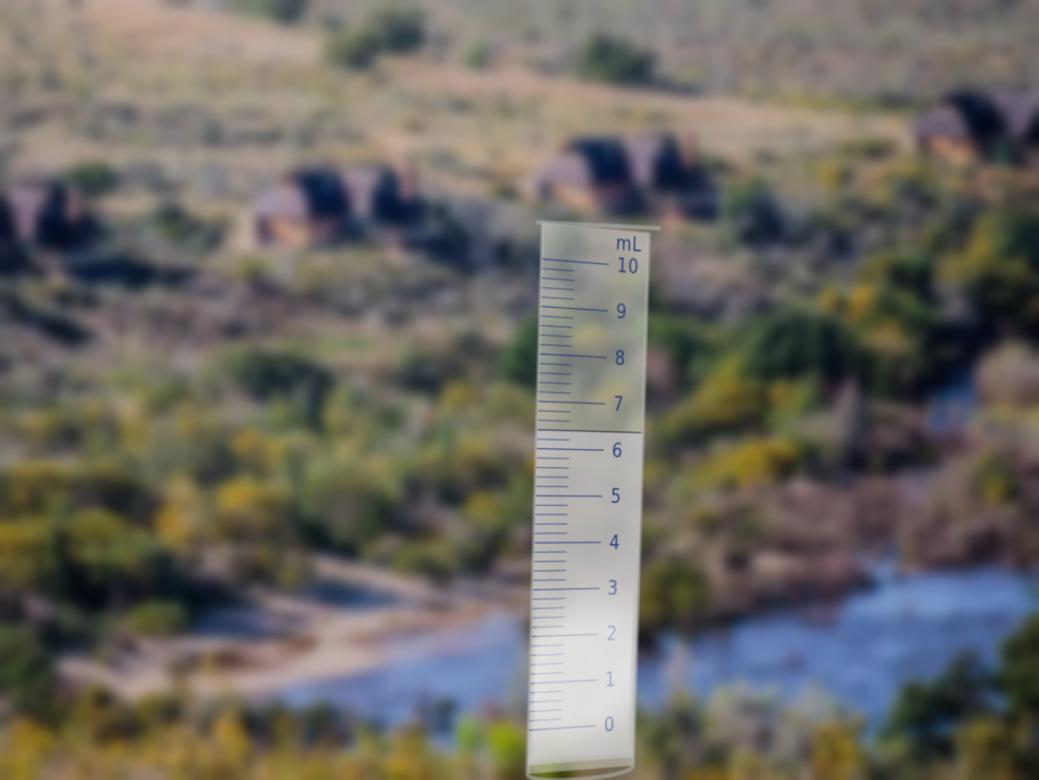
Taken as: value=6.4 unit=mL
